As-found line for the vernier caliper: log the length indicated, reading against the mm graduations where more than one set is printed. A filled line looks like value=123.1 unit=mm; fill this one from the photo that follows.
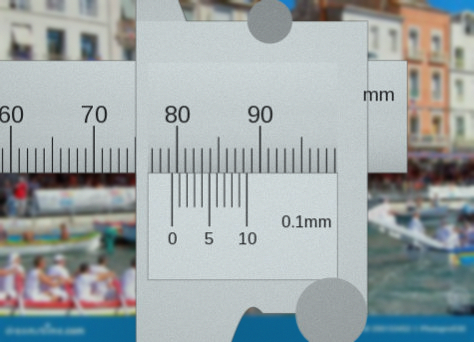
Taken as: value=79.4 unit=mm
